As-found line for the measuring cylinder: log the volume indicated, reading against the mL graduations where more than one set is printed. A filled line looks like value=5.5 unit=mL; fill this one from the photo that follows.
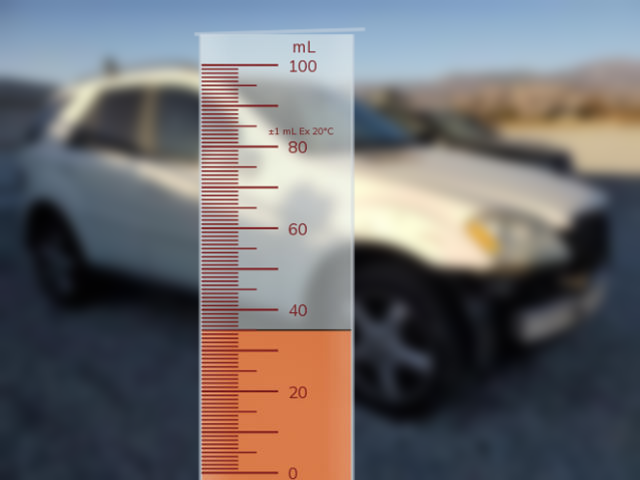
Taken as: value=35 unit=mL
